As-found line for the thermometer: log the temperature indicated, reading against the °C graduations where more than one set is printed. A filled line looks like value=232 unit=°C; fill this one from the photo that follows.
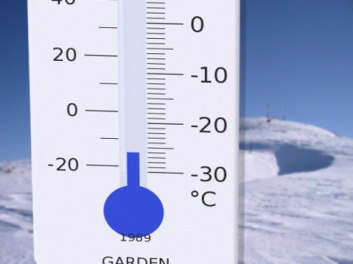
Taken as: value=-26 unit=°C
